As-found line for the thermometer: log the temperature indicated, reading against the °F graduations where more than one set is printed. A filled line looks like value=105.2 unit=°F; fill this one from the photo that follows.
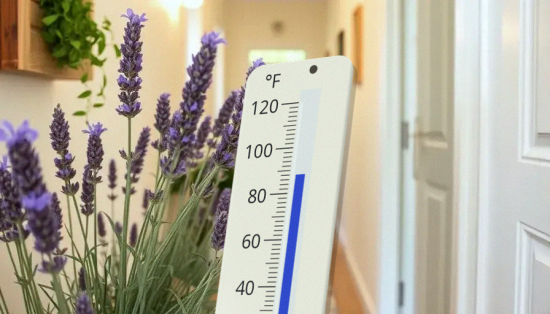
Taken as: value=88 unit=°F
